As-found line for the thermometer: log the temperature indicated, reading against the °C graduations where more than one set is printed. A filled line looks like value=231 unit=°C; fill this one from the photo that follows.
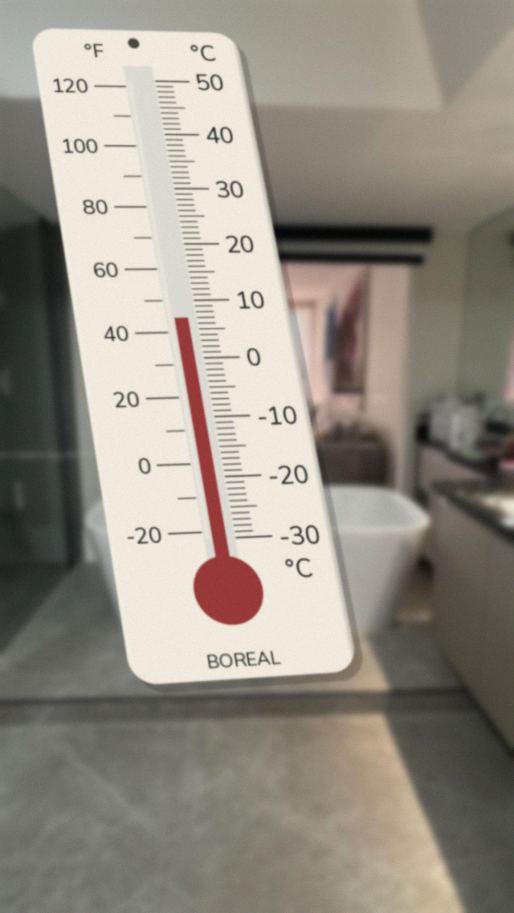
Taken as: value=7 unit=°C
